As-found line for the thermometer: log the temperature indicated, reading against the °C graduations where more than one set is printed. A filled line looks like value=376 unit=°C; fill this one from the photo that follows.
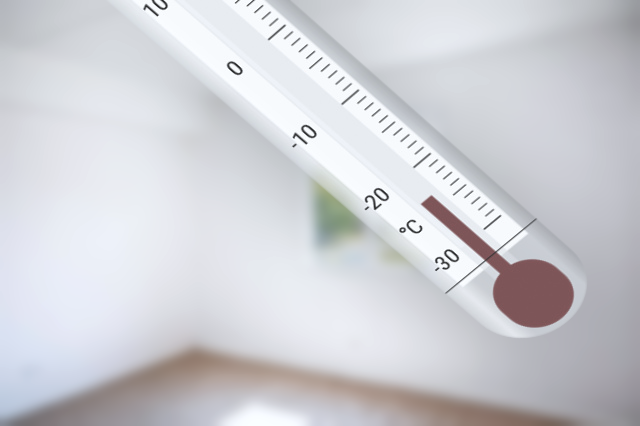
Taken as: value=-23.5 unit=°C
